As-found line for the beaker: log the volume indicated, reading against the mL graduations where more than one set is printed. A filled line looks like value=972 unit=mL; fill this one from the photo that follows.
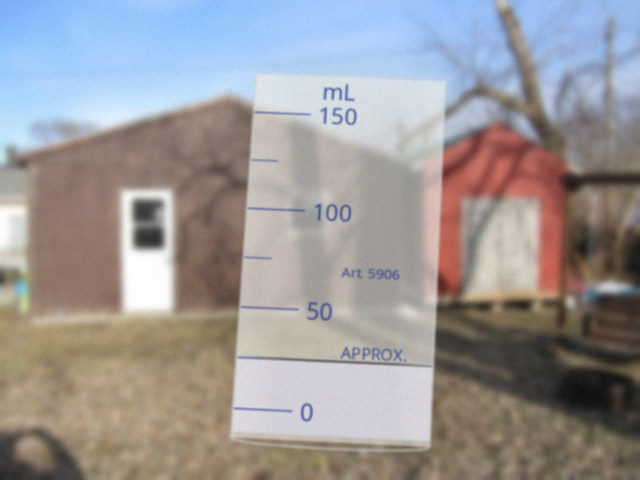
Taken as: value=25 unit=mL
